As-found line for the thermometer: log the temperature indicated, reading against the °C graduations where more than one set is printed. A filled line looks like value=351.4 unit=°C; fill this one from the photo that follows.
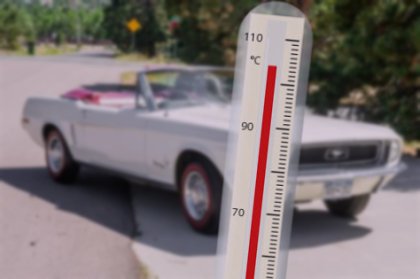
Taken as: value=104 unit=°C
